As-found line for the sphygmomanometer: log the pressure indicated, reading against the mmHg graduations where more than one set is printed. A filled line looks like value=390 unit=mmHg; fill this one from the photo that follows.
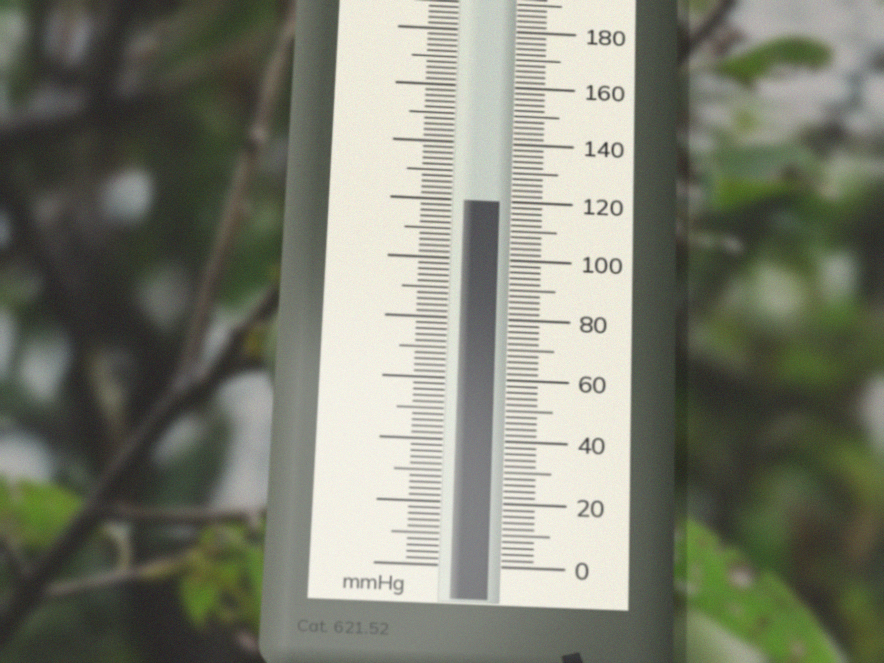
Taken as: value=120 unit=mmHg
